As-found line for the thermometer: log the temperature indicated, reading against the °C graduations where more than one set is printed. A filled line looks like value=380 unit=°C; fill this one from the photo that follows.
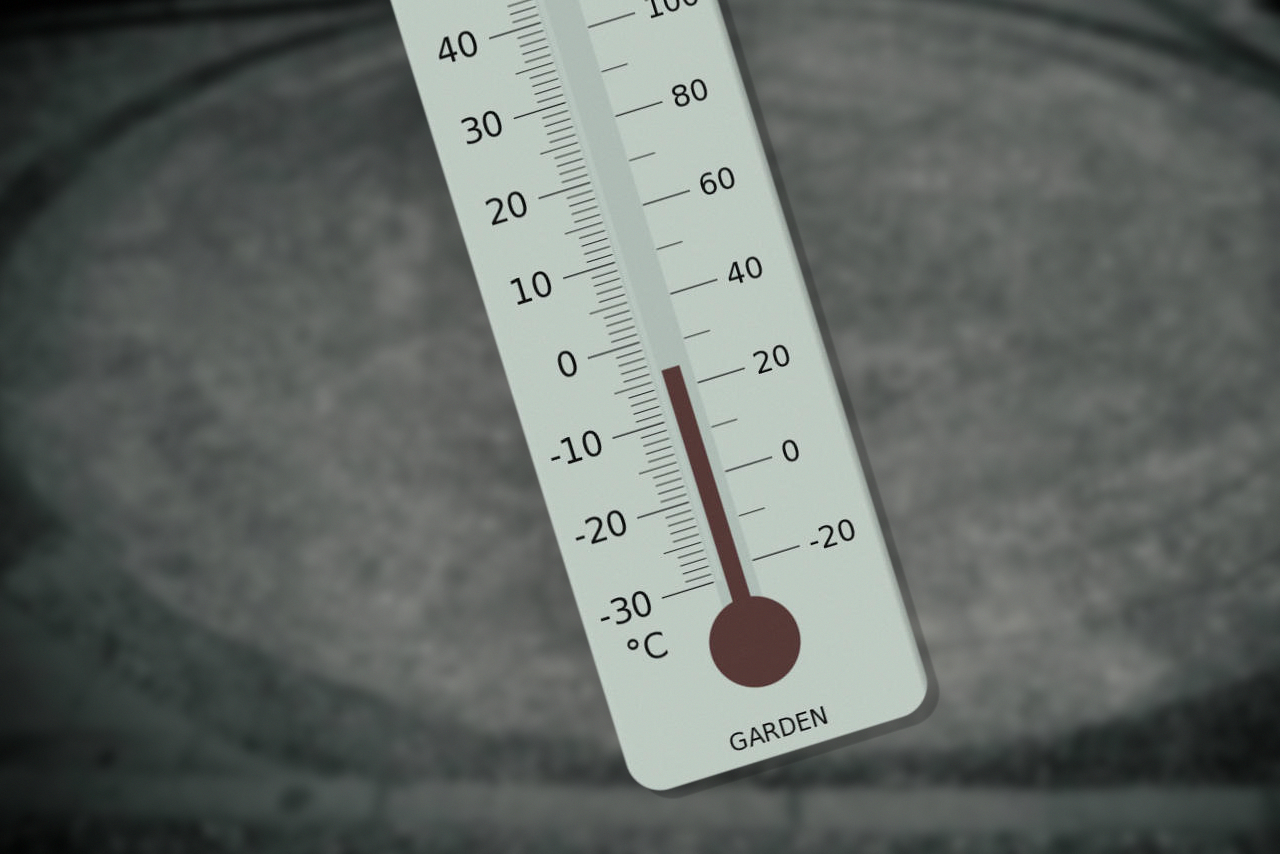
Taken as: value=-4 unit=°C
